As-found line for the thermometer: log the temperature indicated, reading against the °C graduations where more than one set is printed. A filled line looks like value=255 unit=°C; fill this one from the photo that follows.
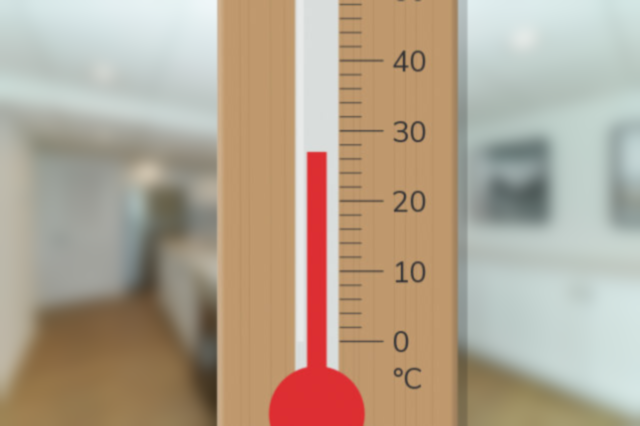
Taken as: value=27 unit=°C
